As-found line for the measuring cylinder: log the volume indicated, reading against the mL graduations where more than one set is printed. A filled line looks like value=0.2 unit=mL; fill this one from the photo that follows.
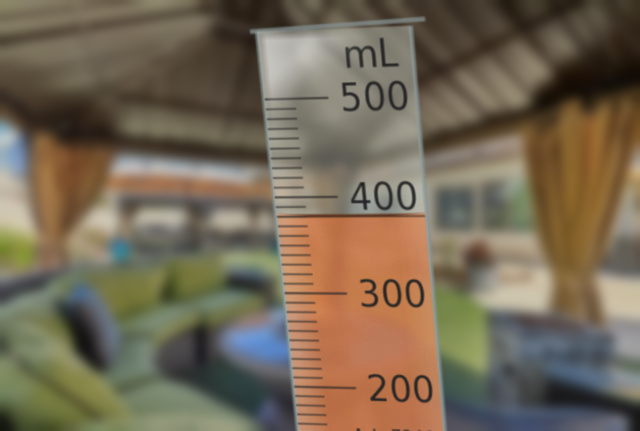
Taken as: value=380 unit=mL
